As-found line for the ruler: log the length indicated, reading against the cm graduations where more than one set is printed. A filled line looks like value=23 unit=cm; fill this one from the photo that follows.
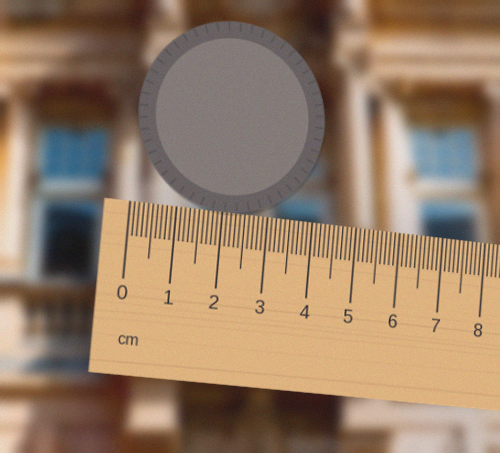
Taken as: value=4.1 unit=cm
